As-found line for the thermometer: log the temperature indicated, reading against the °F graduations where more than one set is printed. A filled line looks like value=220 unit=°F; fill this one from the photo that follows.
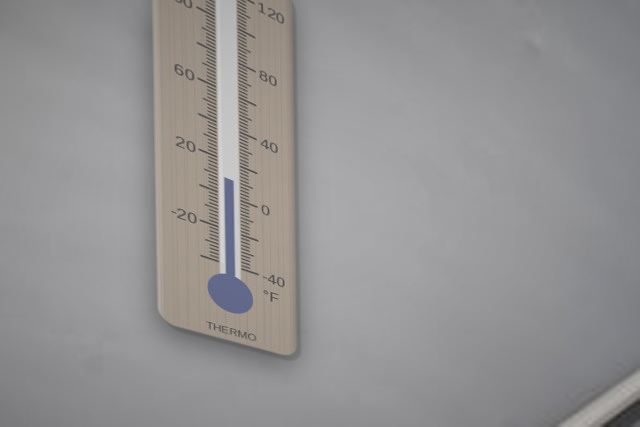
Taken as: value=10 unit=°F
